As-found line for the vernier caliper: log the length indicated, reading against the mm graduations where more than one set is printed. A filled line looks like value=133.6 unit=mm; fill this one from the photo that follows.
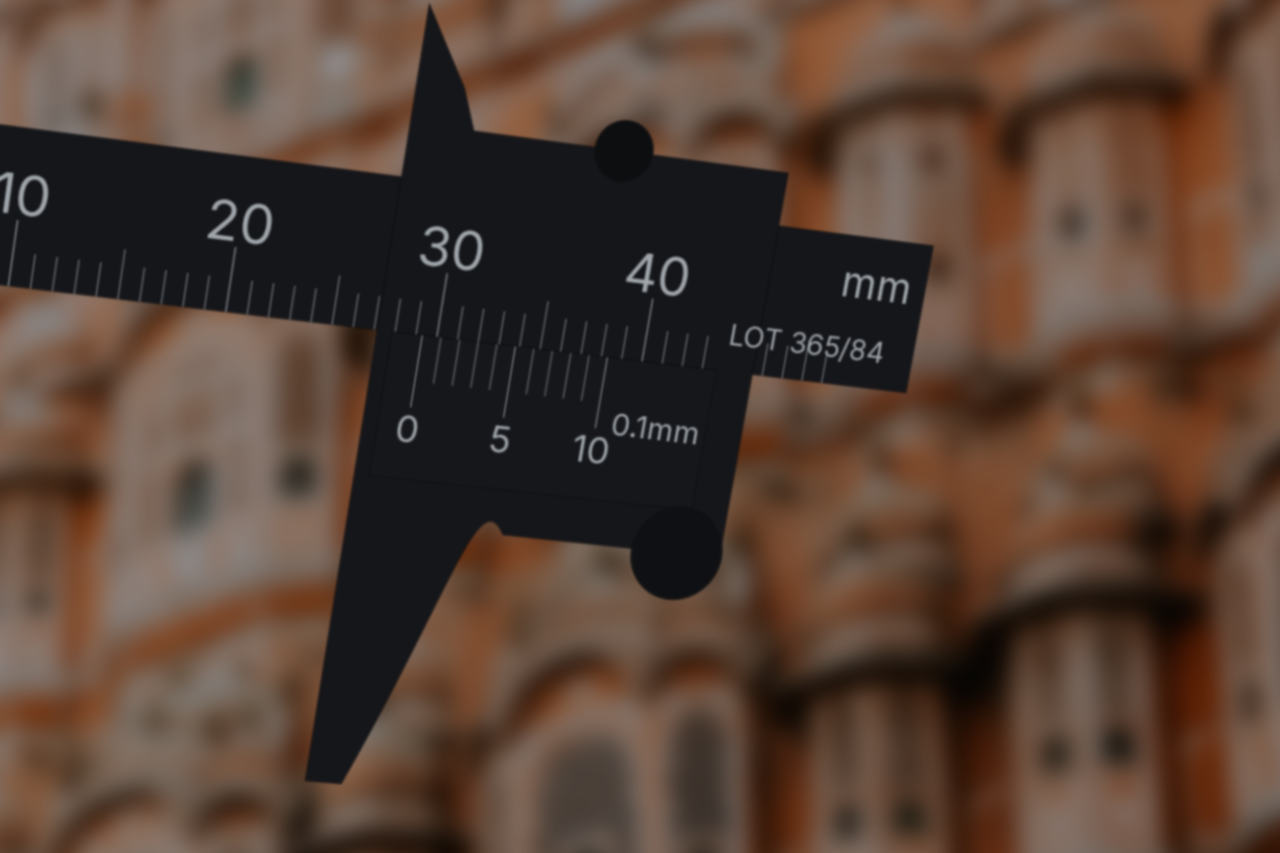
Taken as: value=29.3 unit=mm
